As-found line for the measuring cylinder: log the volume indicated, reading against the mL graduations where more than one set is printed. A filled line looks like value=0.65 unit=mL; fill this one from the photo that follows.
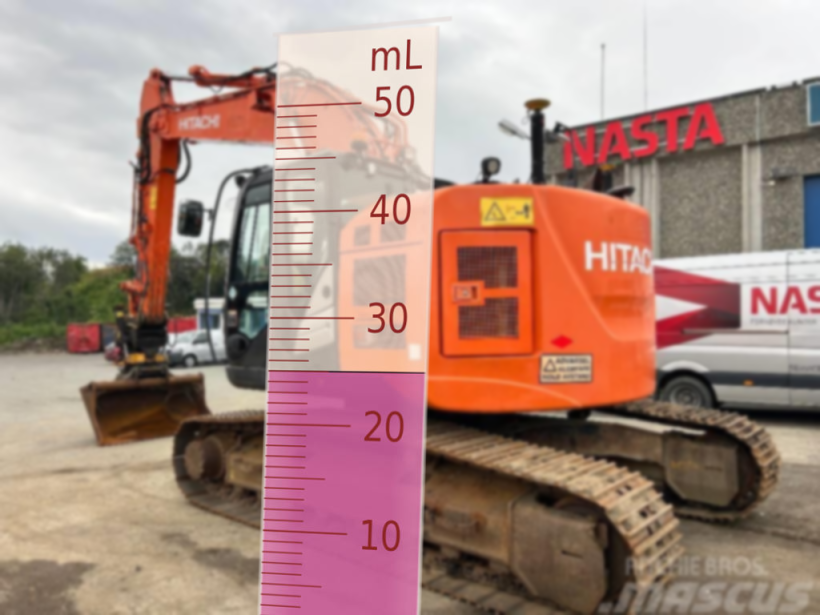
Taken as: value=25 unit=mL
